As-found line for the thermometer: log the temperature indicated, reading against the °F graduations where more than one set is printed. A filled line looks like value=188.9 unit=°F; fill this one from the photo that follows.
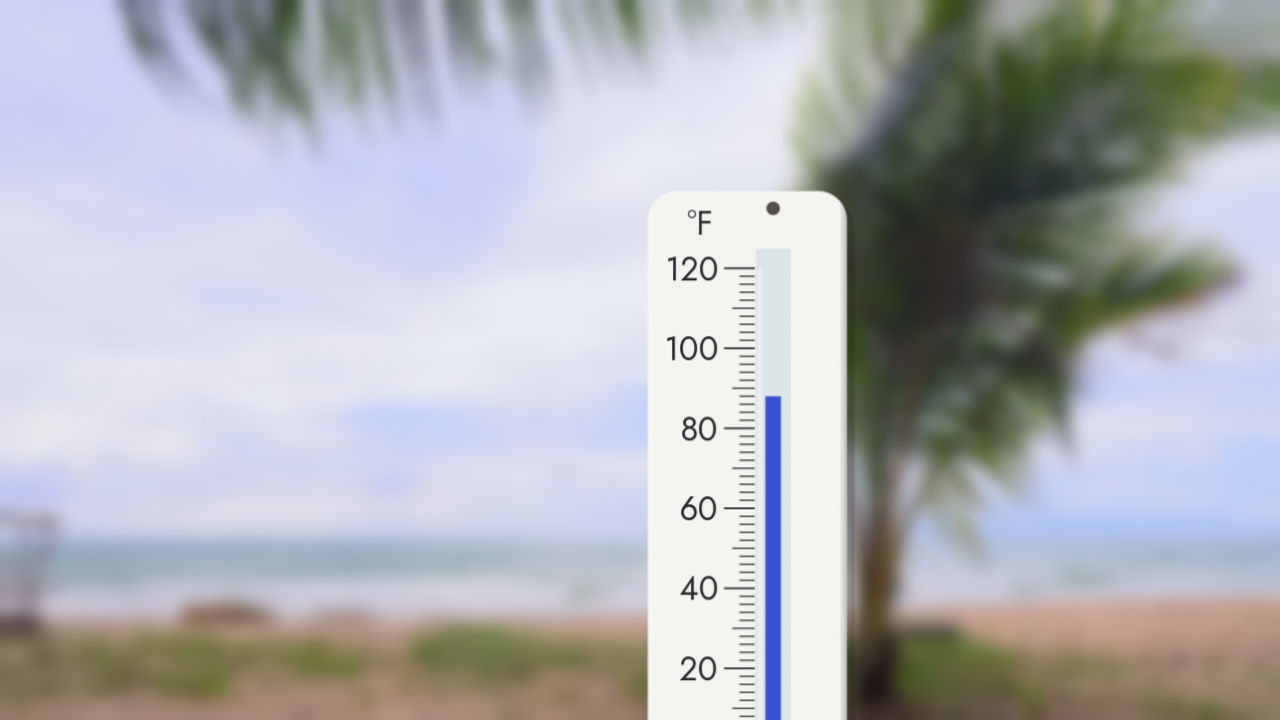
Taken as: value=88 unit=°F
